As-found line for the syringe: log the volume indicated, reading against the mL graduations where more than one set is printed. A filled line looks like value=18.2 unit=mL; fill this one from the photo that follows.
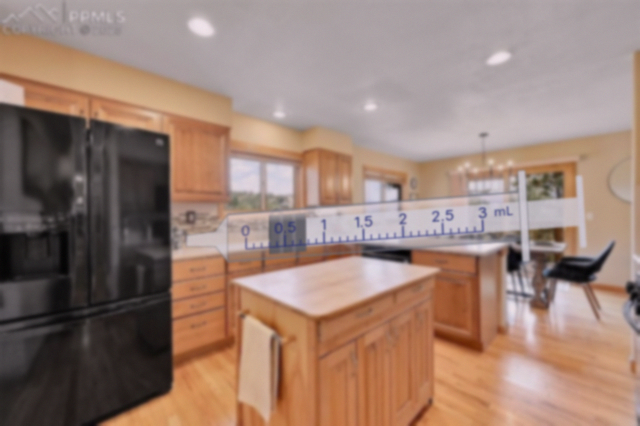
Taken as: value=0.3 unit=mL
